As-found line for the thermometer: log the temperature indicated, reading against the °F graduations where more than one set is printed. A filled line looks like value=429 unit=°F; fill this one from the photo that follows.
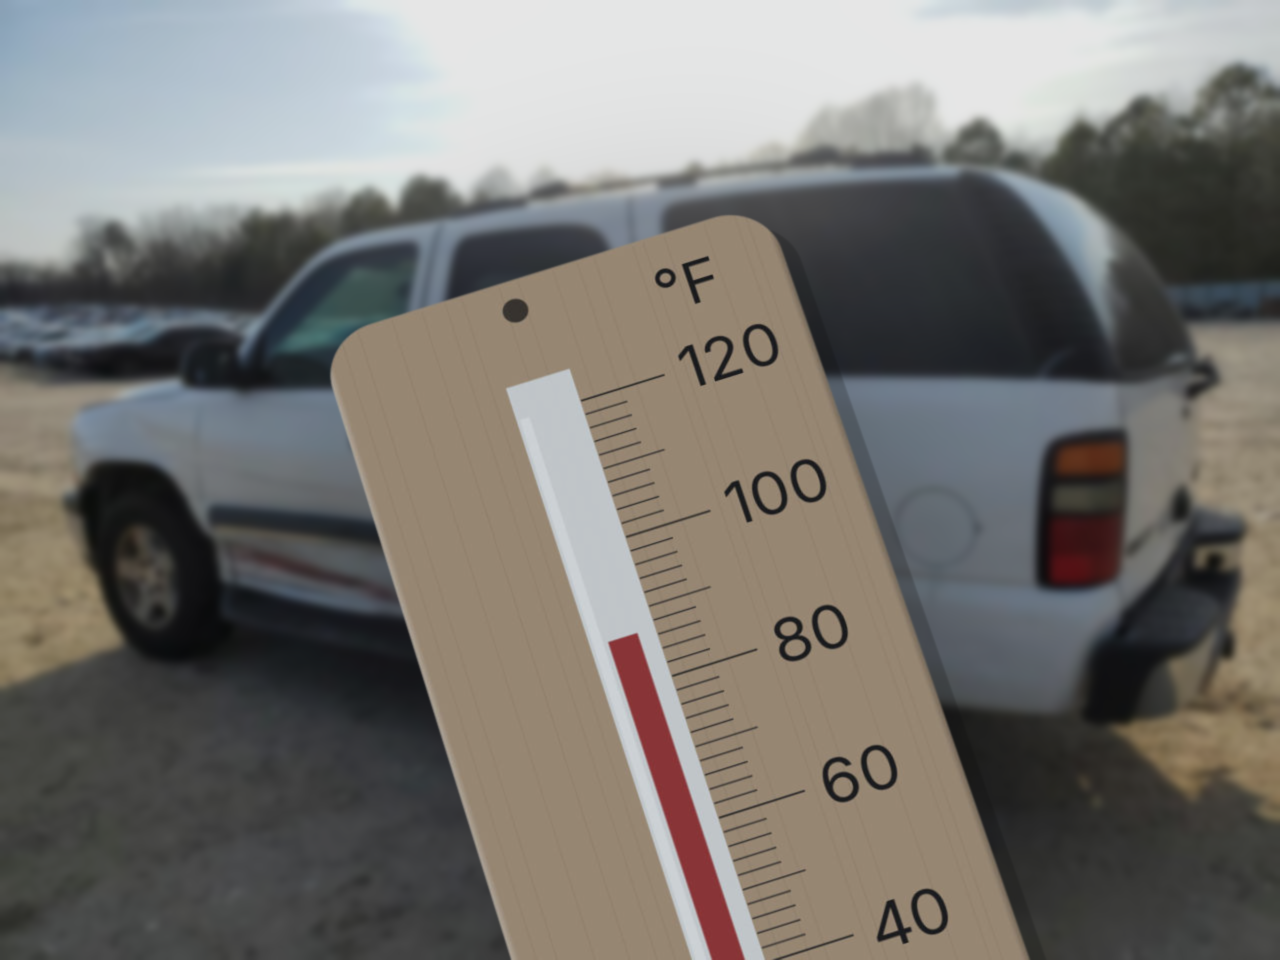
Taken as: value=87 unit=°F
